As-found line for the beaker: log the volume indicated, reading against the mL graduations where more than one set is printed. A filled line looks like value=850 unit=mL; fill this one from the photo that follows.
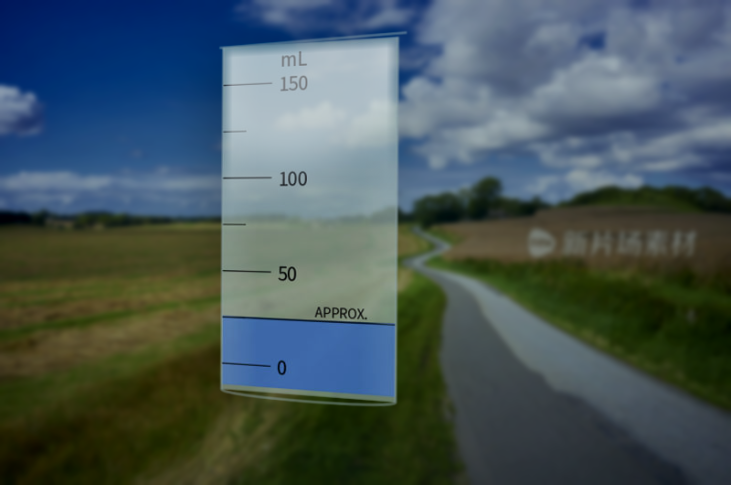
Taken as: value=25 unit=mL
